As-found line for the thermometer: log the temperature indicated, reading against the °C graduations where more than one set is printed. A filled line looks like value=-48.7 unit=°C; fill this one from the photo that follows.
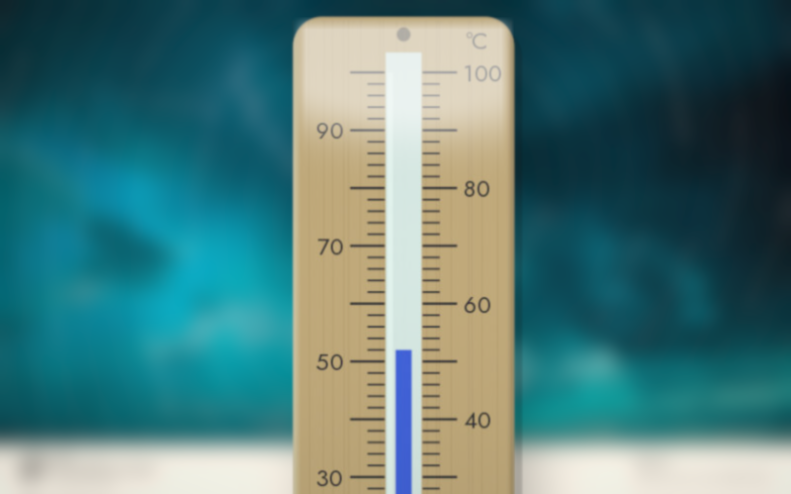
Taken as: value=52 unit=°C
